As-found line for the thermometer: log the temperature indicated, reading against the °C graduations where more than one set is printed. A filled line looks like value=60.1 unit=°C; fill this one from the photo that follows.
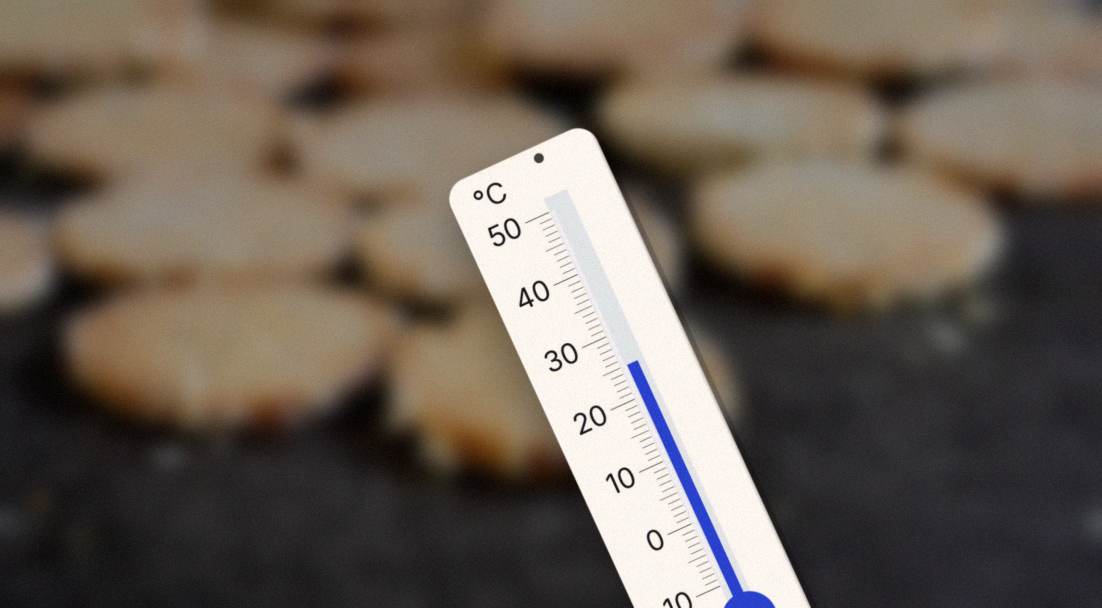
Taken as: value=25 unit=°C
